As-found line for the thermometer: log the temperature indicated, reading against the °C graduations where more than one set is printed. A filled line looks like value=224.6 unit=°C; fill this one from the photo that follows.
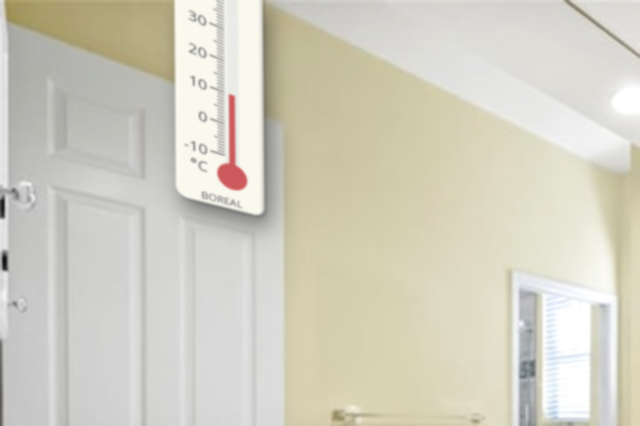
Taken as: value=10 unit=°C
